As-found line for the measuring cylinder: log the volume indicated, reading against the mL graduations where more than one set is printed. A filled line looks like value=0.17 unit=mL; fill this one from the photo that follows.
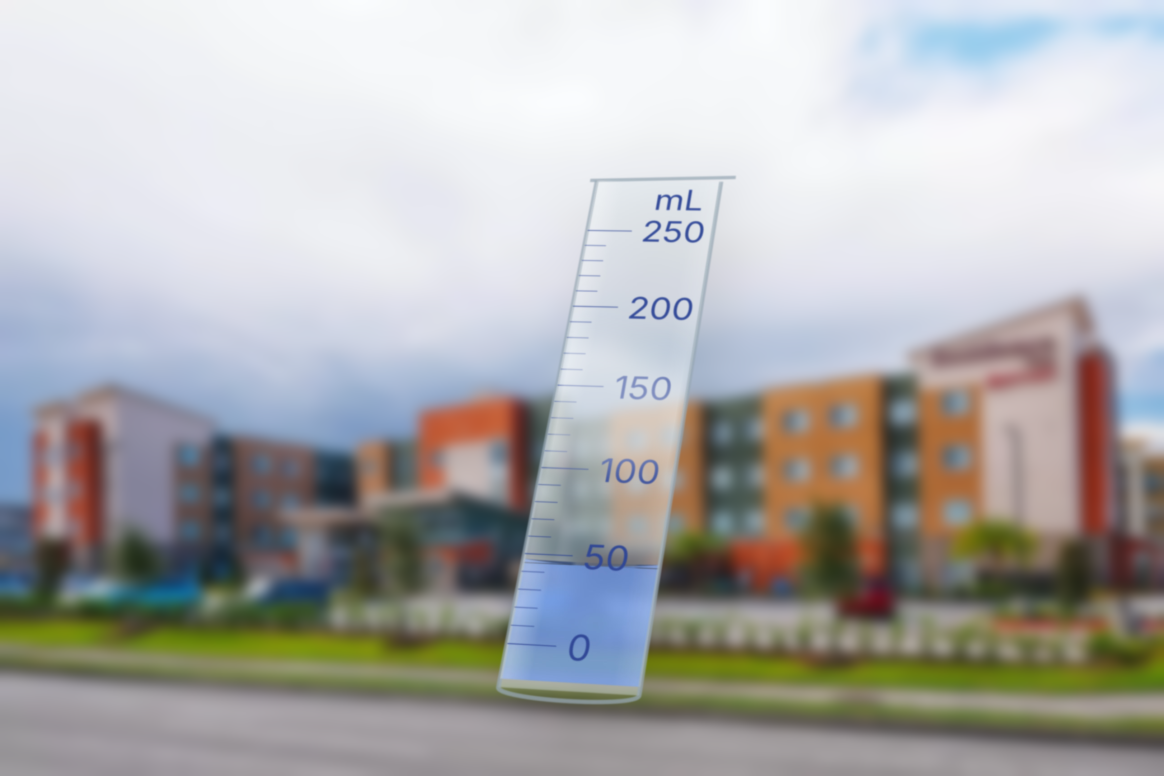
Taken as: value=45 unit=mL
